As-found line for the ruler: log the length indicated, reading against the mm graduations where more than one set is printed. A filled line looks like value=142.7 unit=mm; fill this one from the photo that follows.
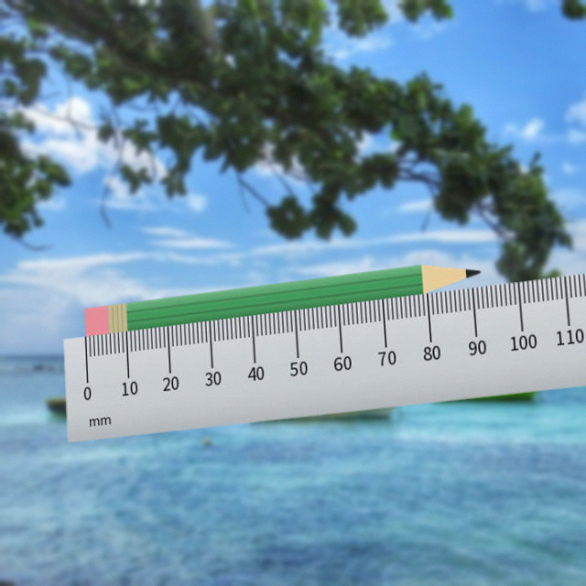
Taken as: value=92 unit=mm
